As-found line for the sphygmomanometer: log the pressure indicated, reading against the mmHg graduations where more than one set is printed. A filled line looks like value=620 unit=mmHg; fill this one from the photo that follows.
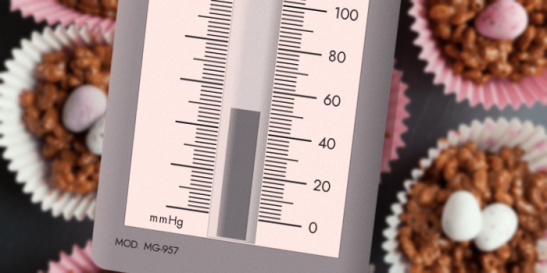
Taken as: value=50 unit=mmHg
